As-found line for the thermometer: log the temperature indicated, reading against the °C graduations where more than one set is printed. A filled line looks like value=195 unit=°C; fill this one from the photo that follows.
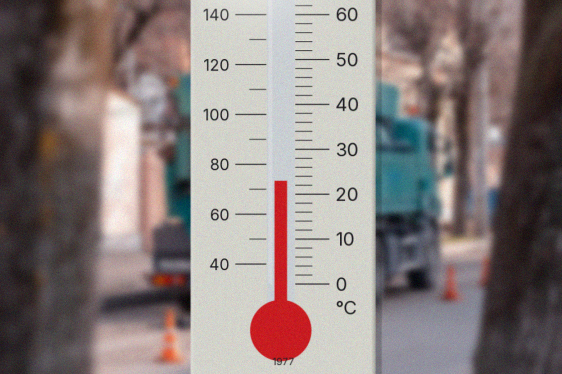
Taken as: value=23 unit=°C
